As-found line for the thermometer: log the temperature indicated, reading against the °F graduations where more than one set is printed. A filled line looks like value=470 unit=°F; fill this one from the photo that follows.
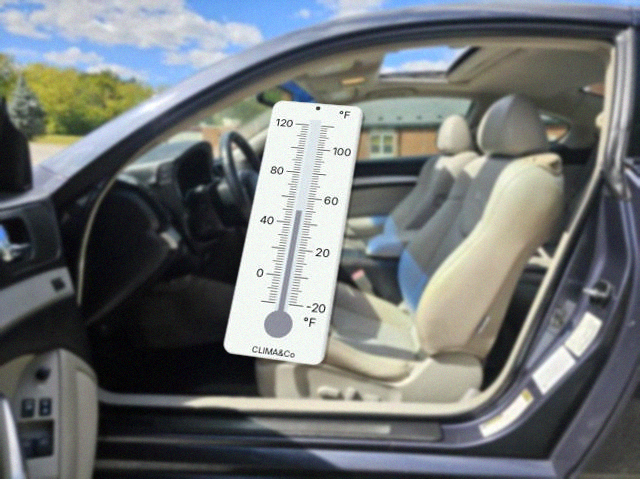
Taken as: value=50 unit=°F
